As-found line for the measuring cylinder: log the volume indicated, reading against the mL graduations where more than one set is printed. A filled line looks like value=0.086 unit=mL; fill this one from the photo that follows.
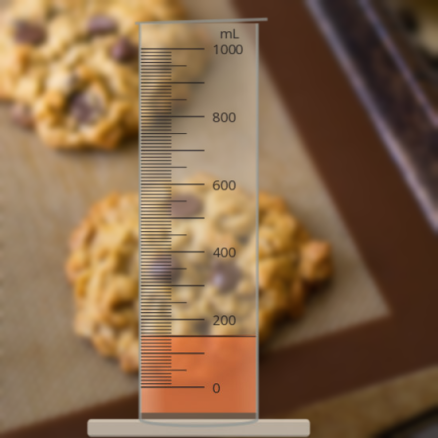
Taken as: value=150 unit=mL
